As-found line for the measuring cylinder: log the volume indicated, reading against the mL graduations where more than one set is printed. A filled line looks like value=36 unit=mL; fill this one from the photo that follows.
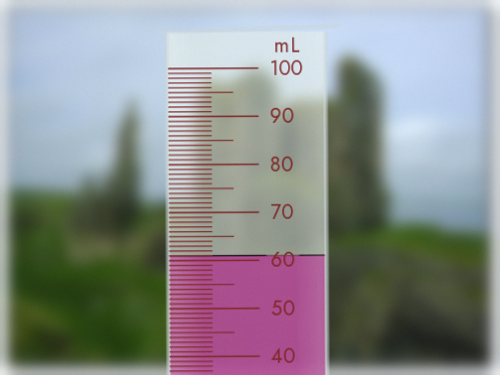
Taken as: value=61 unit=mL
